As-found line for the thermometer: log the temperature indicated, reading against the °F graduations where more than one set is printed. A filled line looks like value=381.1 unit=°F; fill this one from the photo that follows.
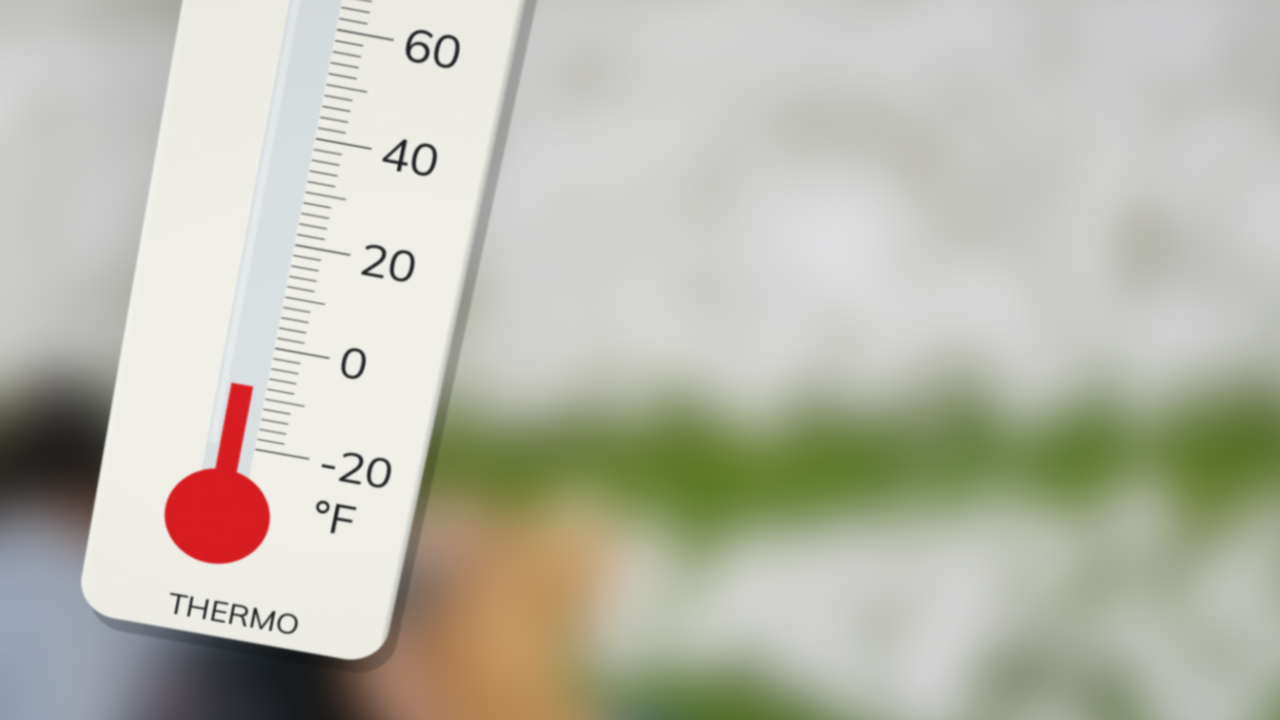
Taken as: value=-8 unit=°F
